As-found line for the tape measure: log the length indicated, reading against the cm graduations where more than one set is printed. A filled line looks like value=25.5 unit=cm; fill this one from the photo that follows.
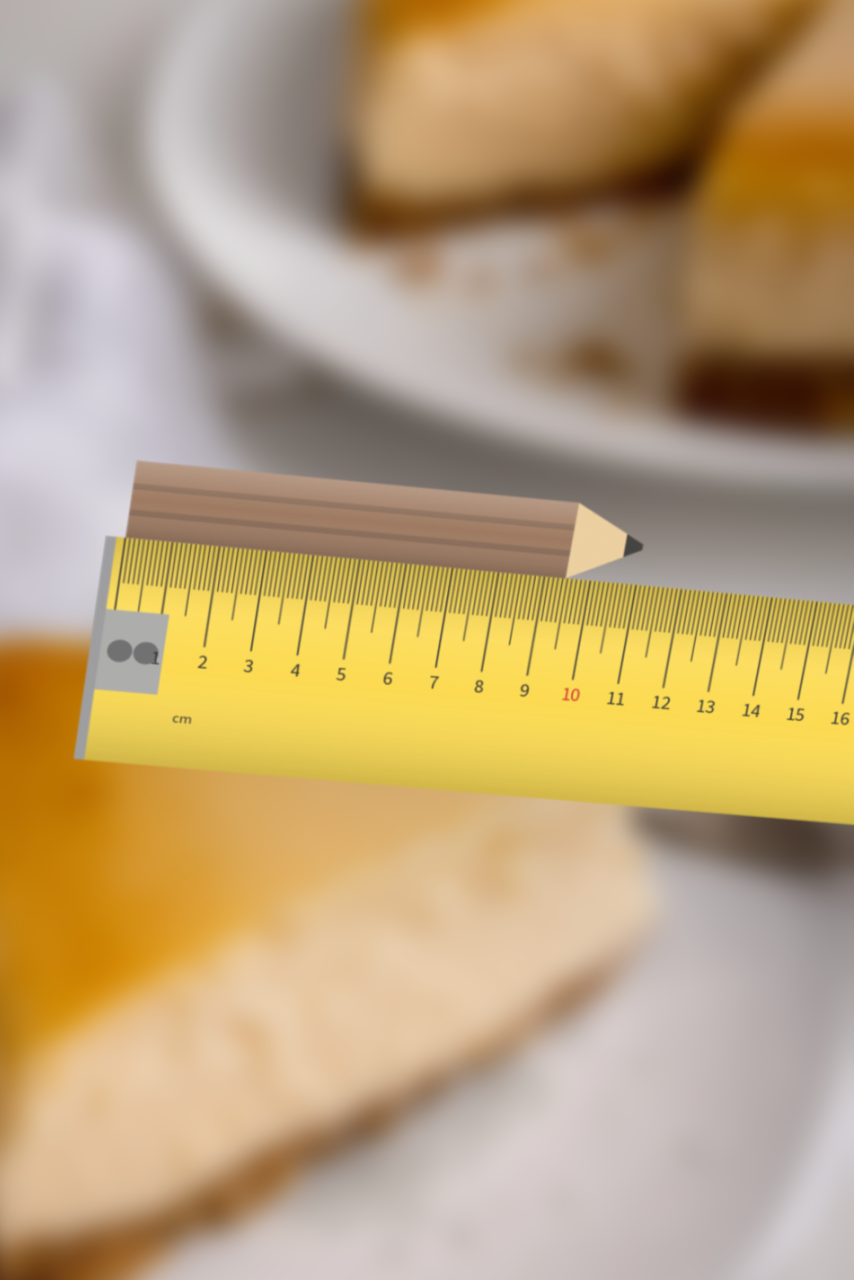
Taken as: value=11 unit=cm
